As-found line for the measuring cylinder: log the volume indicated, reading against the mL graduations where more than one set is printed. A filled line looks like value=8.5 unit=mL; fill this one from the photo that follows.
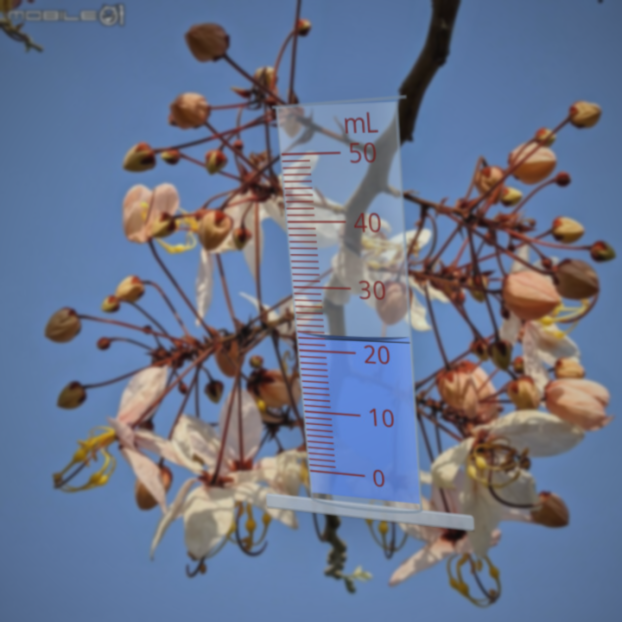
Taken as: value=22 unit=mL
